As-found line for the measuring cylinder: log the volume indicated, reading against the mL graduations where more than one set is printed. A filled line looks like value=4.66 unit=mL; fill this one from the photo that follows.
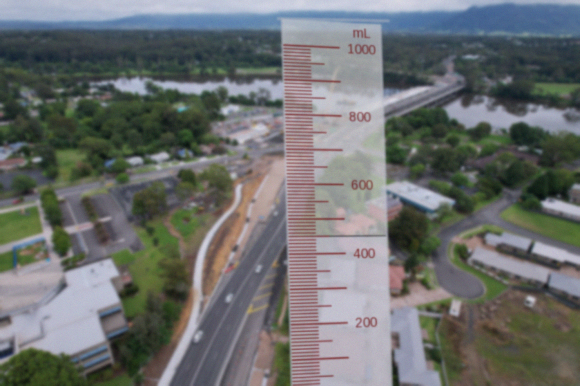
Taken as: value=450 unit=mL
